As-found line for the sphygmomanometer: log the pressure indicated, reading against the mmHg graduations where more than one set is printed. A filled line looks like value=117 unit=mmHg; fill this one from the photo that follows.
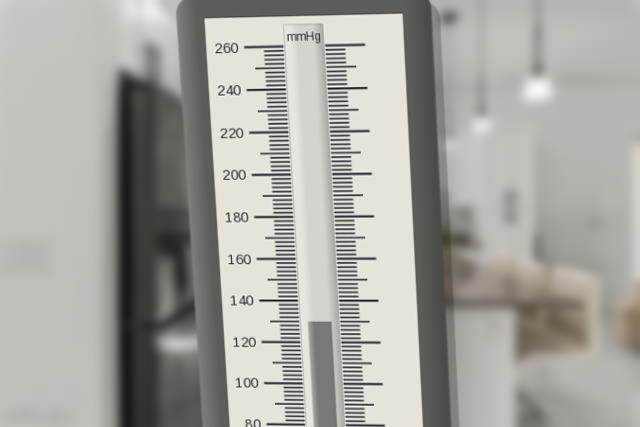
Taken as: value=130 unit=mmHg
